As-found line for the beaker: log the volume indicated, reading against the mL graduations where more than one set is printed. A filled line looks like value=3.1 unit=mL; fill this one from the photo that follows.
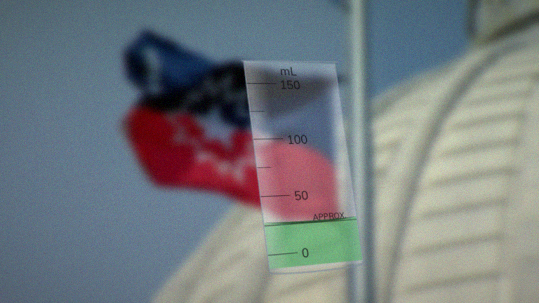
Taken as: value=25 unit=mL
